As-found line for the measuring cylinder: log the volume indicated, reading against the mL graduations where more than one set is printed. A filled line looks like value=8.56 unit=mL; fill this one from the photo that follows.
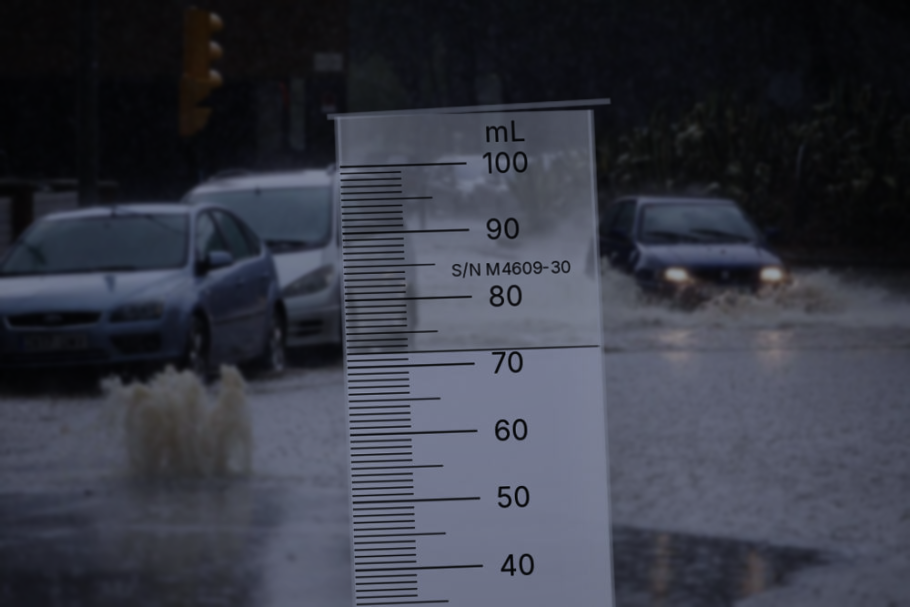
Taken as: value=72 unit=mL
